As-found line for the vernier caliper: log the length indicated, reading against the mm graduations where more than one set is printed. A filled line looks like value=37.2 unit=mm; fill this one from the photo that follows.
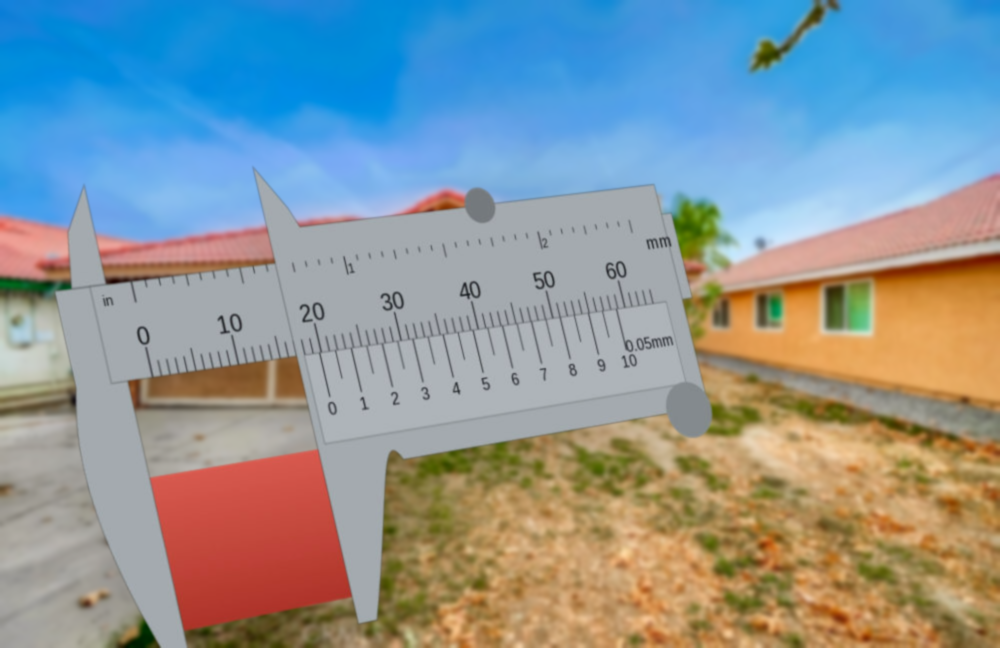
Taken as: value=19.8 unit=mm
